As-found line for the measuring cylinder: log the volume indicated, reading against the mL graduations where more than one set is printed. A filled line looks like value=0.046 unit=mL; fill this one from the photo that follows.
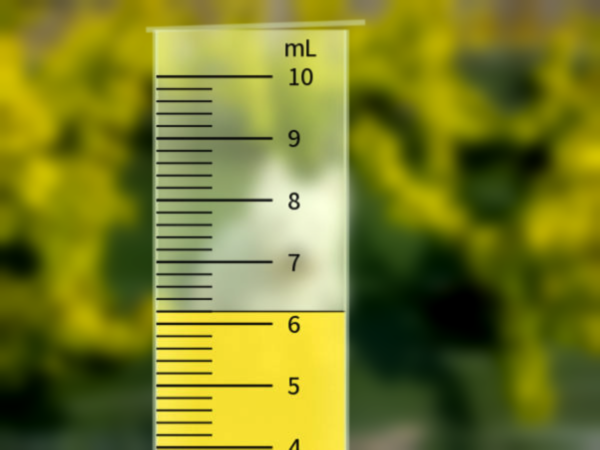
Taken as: value=6.2 unit=mL
